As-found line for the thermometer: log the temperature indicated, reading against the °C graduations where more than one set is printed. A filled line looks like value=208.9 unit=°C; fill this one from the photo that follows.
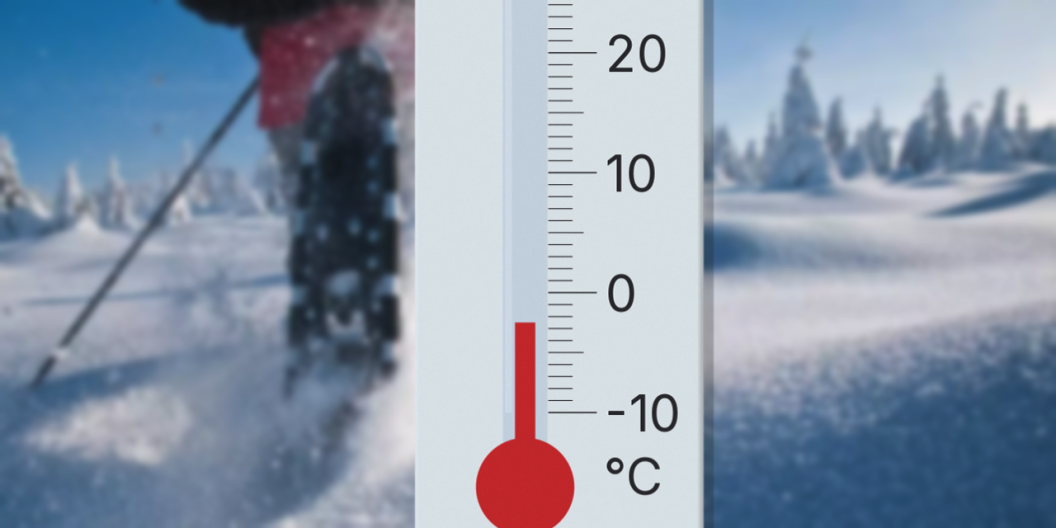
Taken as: value=-2.5 unit=°C
